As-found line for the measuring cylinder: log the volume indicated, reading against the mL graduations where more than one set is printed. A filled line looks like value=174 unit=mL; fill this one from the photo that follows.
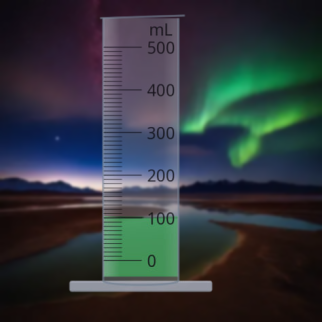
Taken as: value=100 unit=mL
